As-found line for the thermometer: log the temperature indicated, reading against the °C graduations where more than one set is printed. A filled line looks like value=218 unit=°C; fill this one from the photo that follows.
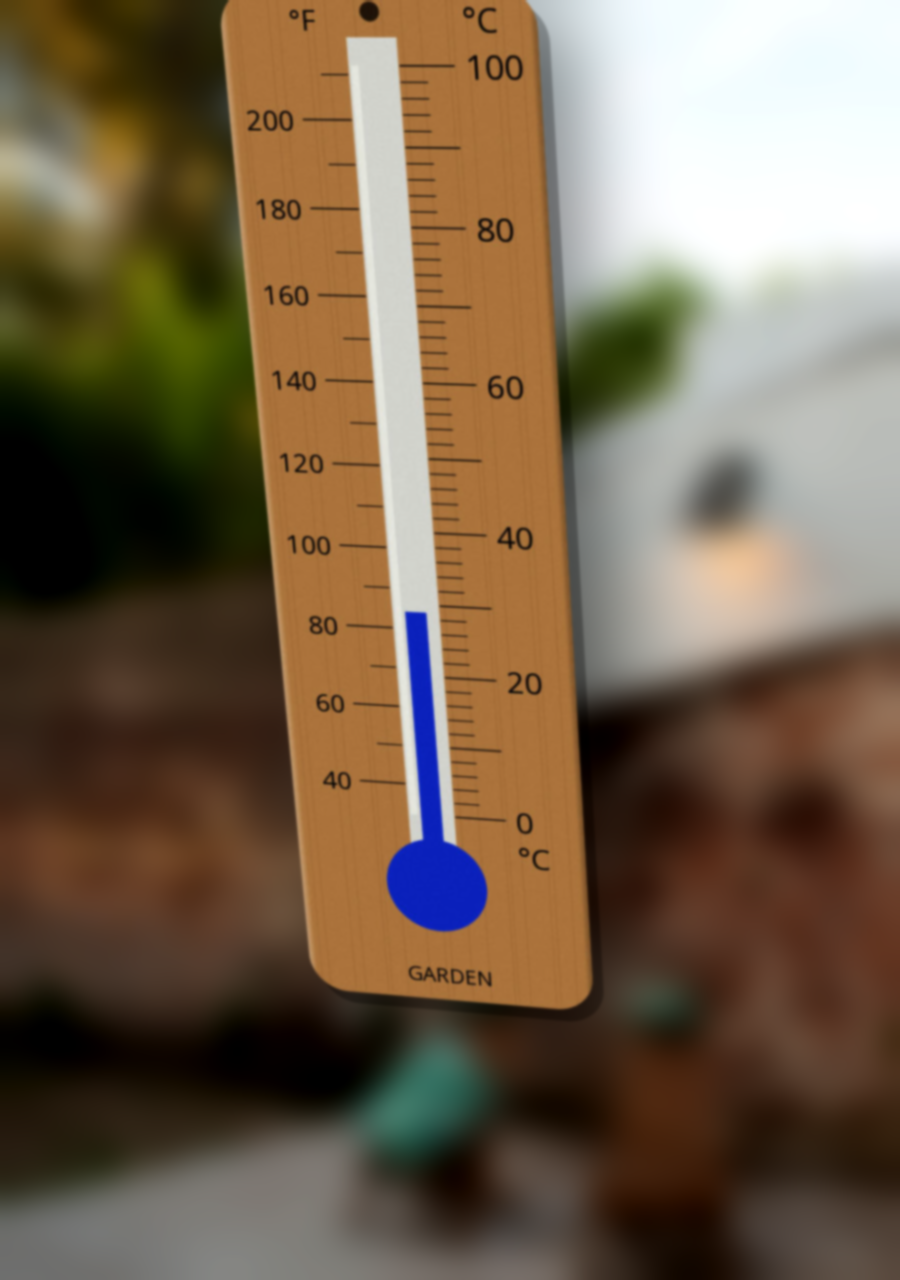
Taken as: value=29 unit=°C
